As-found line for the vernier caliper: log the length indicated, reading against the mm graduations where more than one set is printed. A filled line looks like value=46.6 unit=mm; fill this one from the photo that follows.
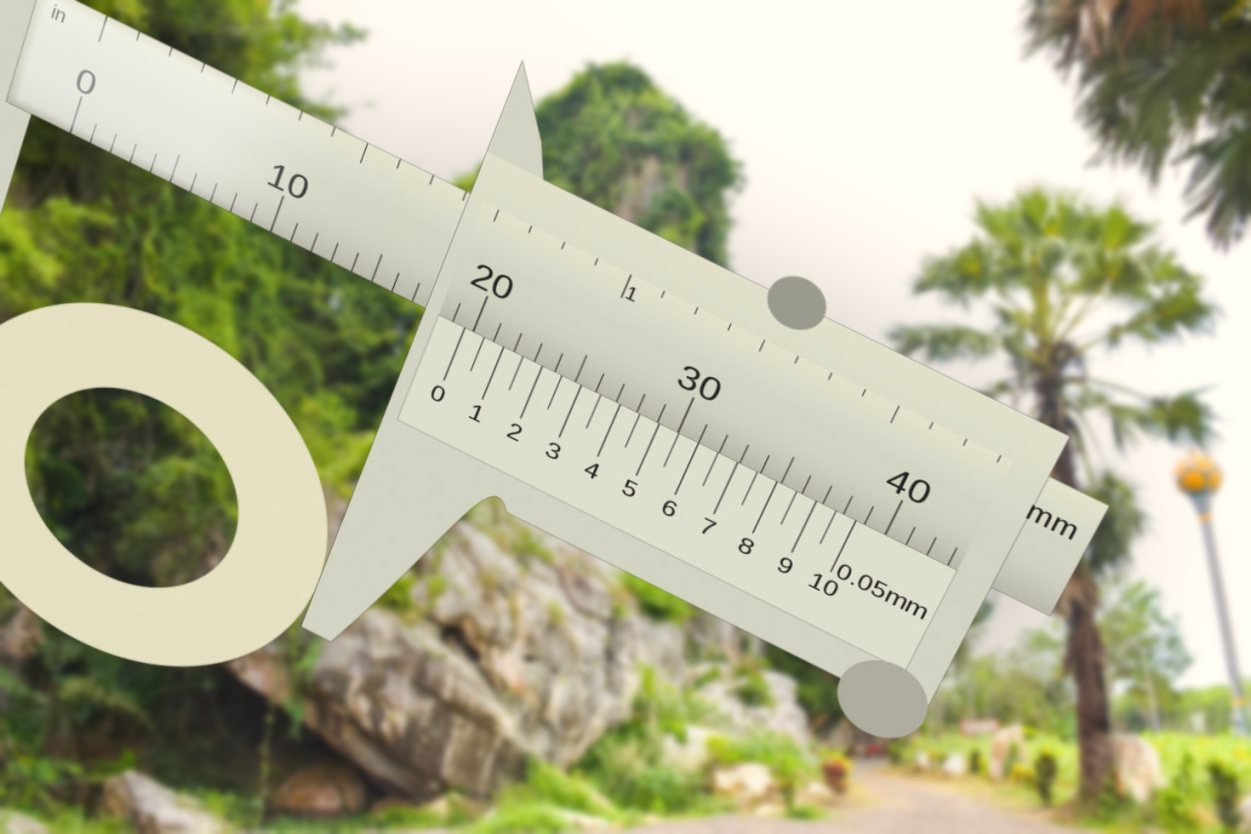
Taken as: value=19.6 unit=mm
